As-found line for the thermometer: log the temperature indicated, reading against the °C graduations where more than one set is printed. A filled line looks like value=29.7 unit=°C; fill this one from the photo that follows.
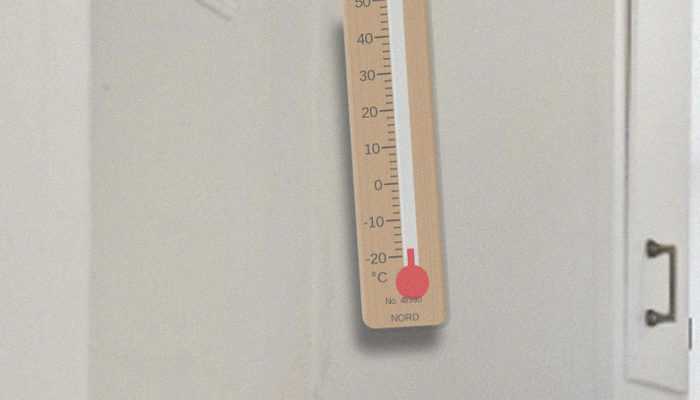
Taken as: value=-18 unit=°C
